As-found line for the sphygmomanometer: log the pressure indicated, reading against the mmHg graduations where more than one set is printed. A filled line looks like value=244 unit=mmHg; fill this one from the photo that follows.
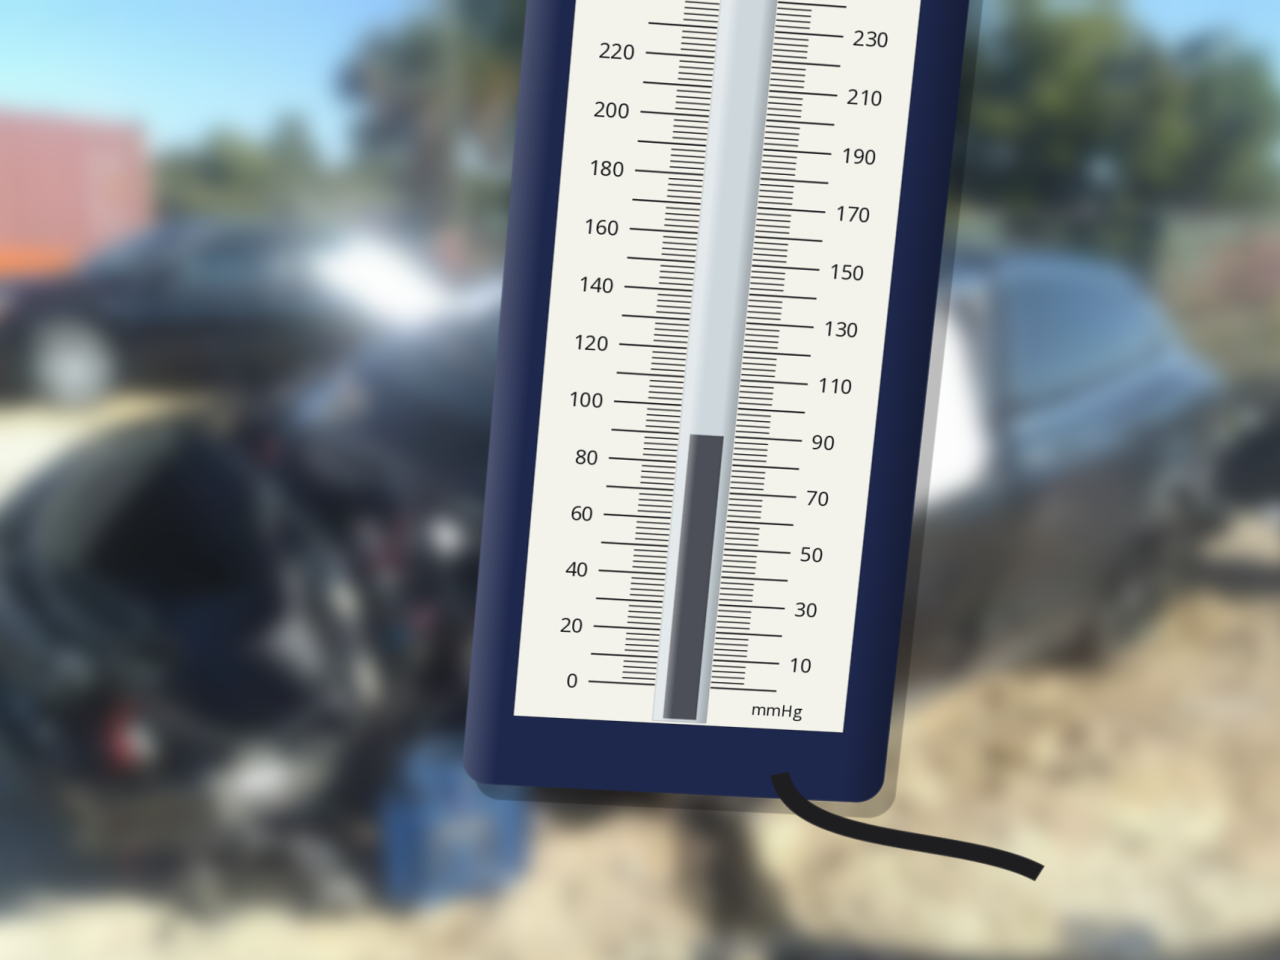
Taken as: value=90 unit=mmHg
